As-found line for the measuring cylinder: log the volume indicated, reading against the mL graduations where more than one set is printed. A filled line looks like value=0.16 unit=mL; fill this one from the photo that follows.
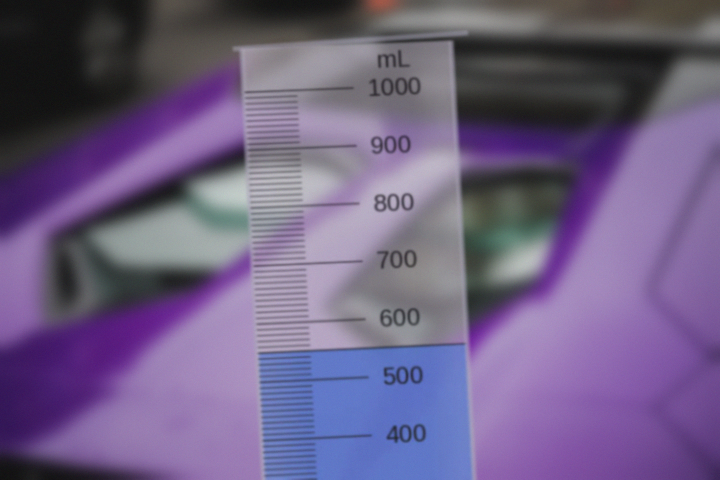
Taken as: value=550 unit=mL
